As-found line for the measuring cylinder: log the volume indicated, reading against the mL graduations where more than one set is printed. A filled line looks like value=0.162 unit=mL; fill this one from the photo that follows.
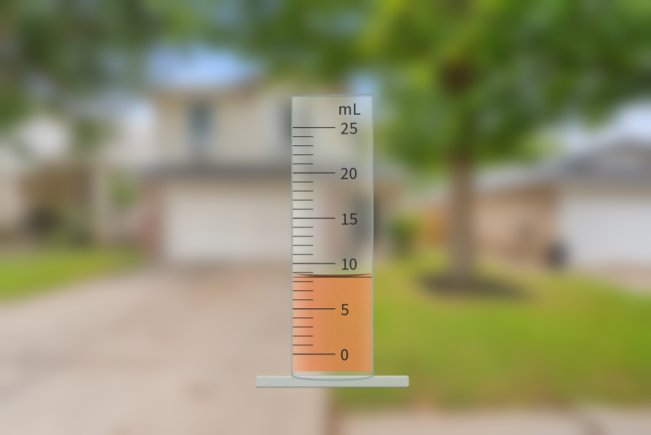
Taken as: value=8.5 unit=mL
